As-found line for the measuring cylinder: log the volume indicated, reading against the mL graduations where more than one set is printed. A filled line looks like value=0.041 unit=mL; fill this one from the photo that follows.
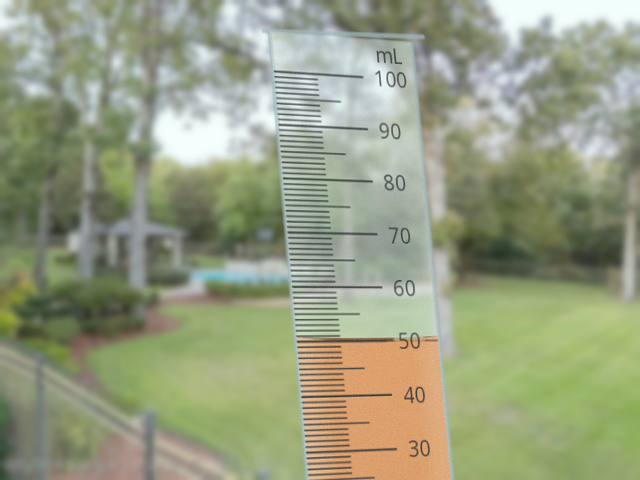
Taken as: value=50 unit=mL
